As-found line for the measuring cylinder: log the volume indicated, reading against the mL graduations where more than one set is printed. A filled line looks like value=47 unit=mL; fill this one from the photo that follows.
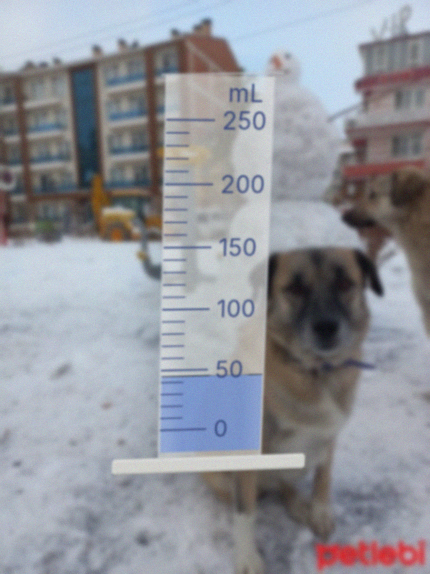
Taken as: value=45 unit=mL
